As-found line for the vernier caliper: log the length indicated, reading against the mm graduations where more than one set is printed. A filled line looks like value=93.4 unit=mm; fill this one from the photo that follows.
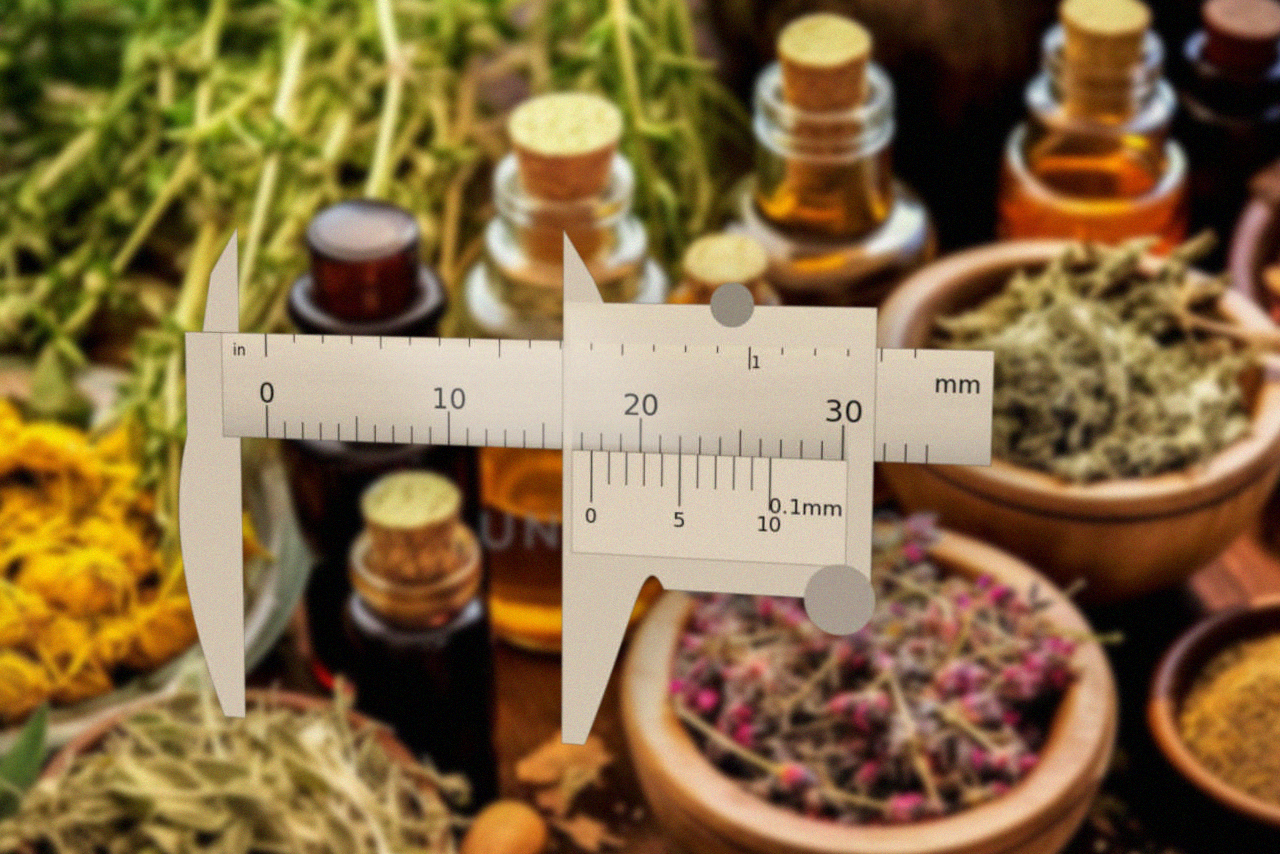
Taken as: value=17.5 unit=mm
